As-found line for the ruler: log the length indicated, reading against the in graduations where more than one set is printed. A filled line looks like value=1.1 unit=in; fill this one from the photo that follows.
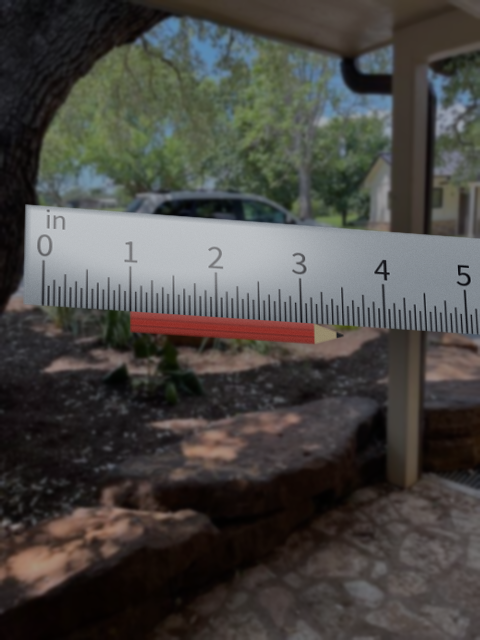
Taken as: value=2.5 unit=in
